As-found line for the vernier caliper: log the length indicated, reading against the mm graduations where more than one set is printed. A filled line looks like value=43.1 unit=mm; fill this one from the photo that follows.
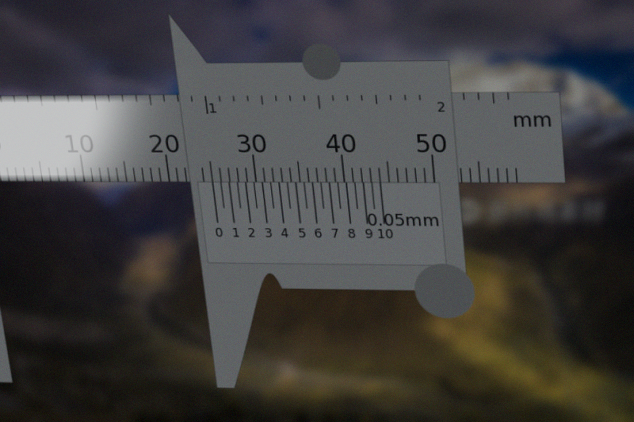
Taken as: value=25.0 unit=mm
